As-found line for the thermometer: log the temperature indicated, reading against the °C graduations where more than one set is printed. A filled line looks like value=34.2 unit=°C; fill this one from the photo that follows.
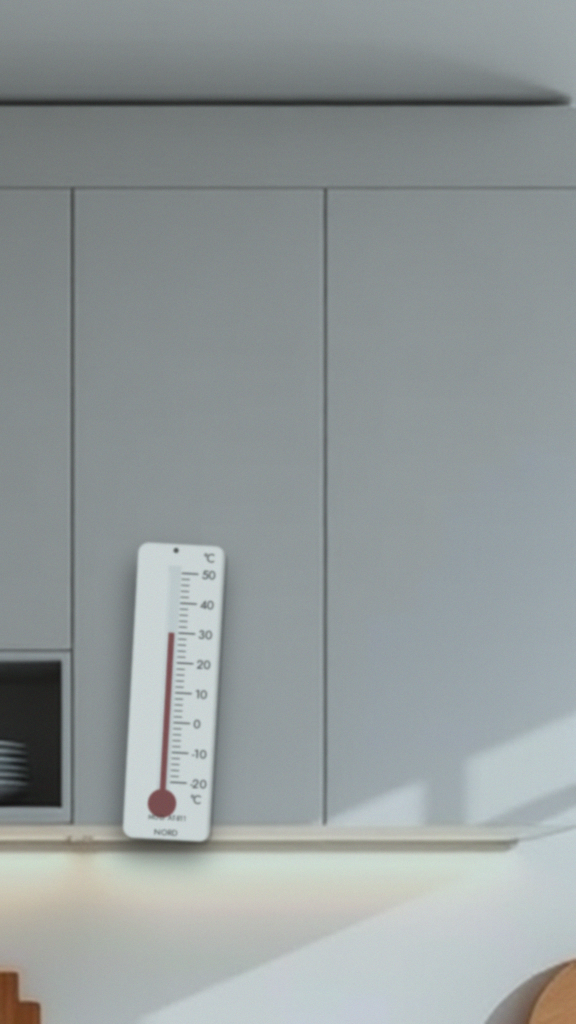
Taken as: value=30 unit=°C
